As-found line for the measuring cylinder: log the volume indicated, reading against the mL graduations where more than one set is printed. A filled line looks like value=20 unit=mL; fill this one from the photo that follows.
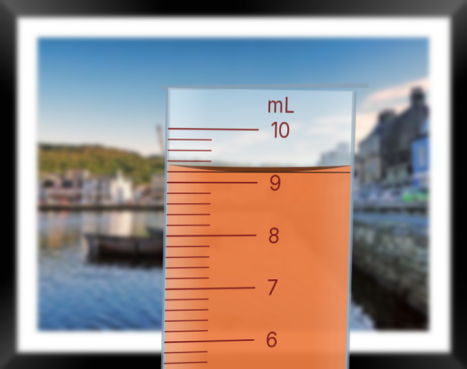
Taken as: value=9.2 unit=mL
